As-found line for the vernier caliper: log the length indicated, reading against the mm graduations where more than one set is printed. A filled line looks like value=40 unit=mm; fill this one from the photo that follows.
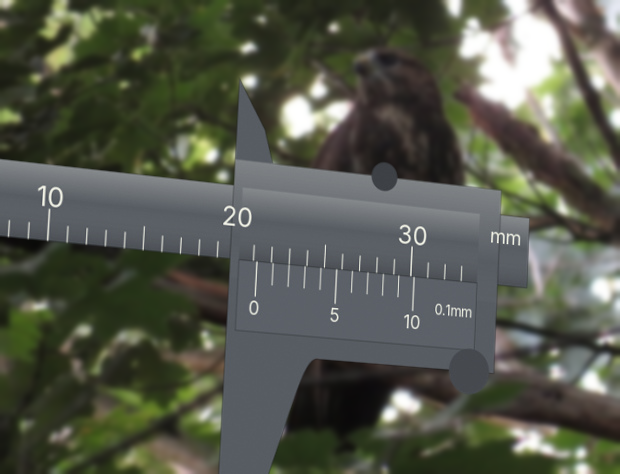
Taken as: value=21.2 unit=mm
